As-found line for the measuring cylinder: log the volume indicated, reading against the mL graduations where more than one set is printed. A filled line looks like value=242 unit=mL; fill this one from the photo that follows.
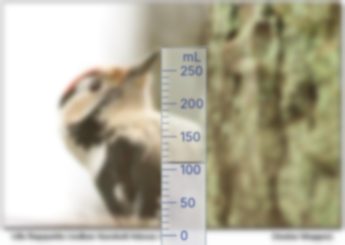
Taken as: value=110 unit=mL
